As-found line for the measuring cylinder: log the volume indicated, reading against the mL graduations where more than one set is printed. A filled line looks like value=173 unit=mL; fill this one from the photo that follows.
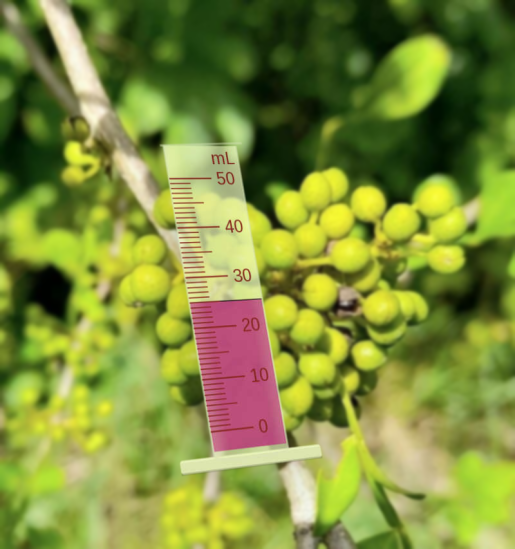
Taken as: value=25 unit=mL
